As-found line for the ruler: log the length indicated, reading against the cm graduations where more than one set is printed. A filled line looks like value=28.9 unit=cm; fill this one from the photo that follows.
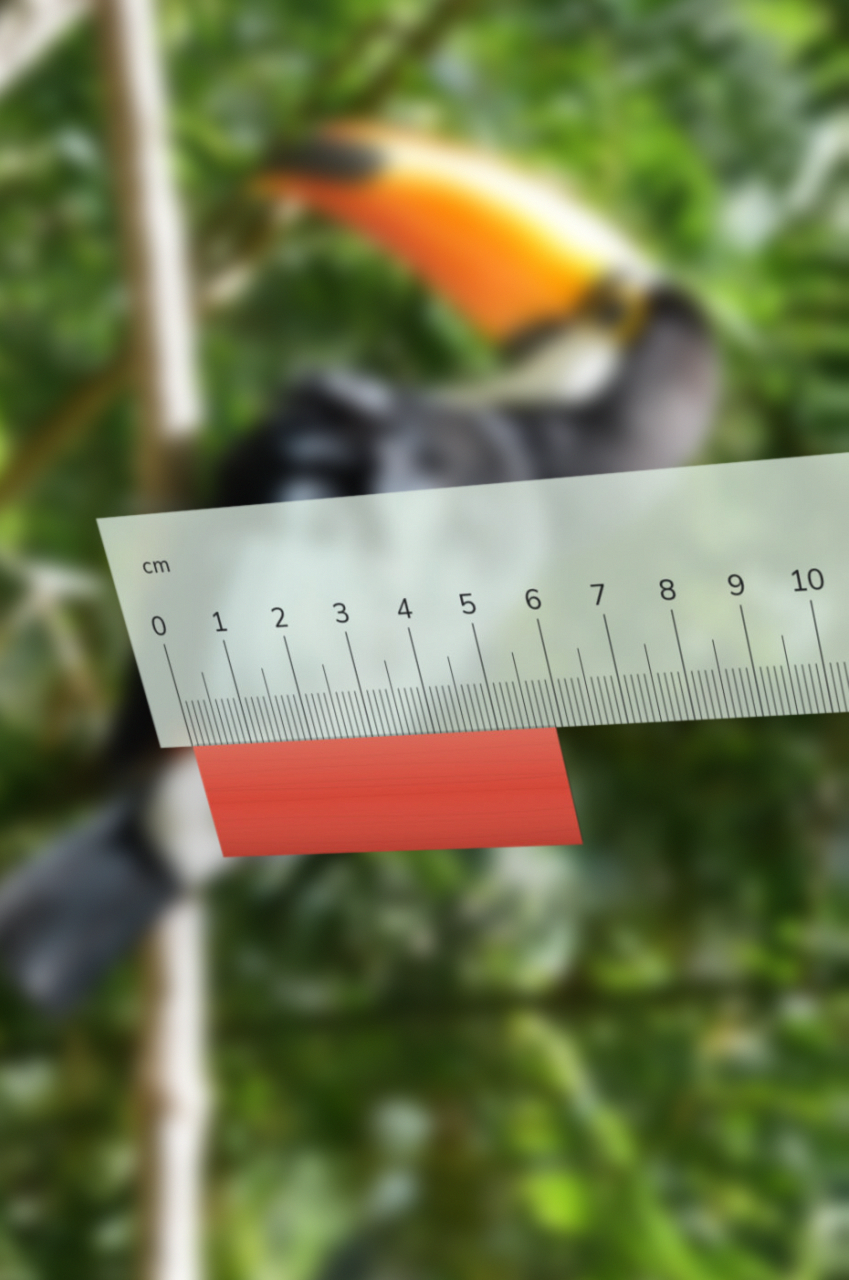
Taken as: value=5.9 unit=cm
